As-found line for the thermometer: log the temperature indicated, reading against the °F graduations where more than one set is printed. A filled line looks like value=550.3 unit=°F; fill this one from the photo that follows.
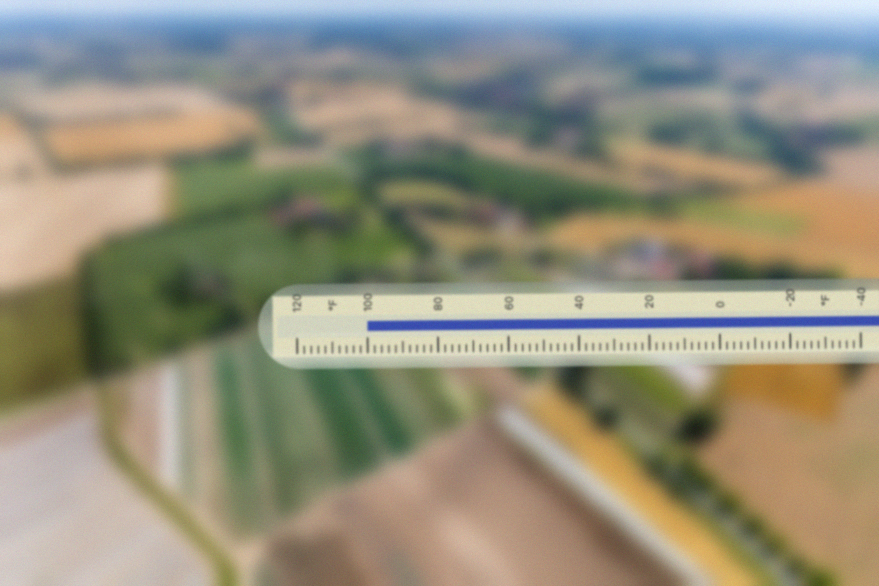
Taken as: value=100 unit=°F
